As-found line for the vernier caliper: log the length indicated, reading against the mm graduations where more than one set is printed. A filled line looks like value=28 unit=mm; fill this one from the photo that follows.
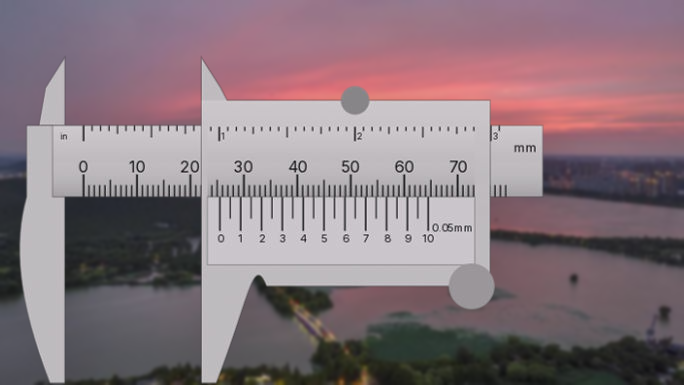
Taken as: value=25.5 unit=mm
